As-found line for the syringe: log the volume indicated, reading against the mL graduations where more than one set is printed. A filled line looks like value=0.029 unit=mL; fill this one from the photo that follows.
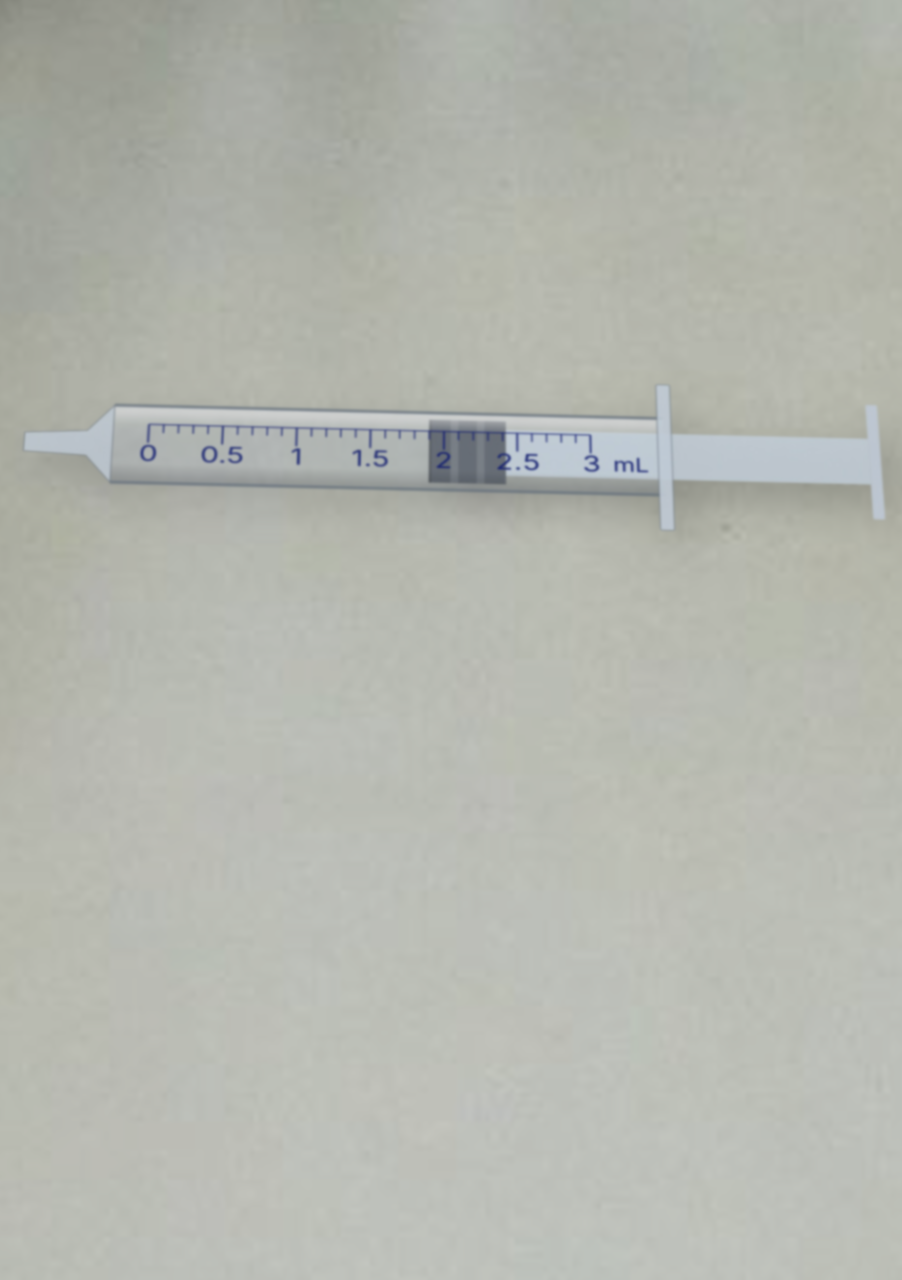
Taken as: value=1.9 unit=mL
